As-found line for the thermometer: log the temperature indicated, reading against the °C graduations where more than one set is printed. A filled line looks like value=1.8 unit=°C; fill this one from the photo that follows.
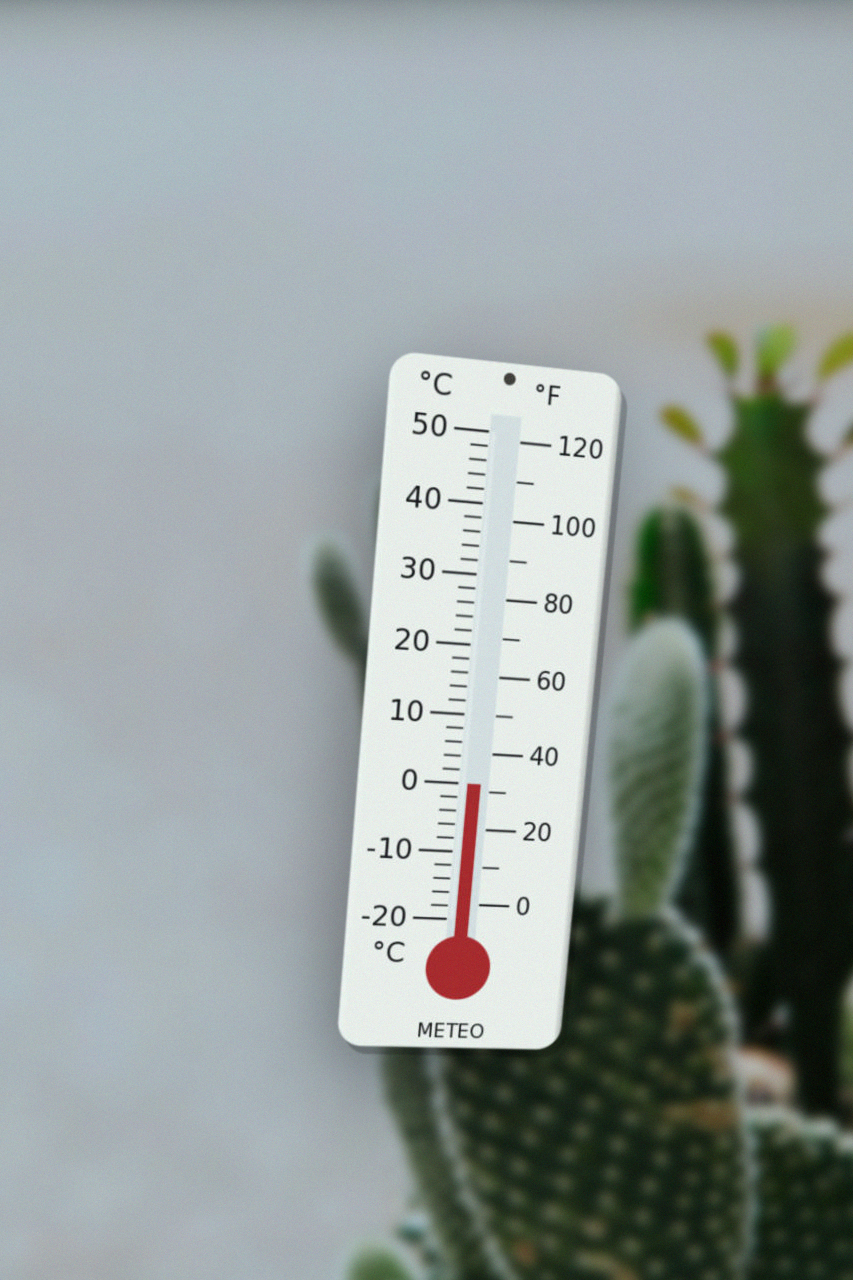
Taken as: value=0 unit=°C
